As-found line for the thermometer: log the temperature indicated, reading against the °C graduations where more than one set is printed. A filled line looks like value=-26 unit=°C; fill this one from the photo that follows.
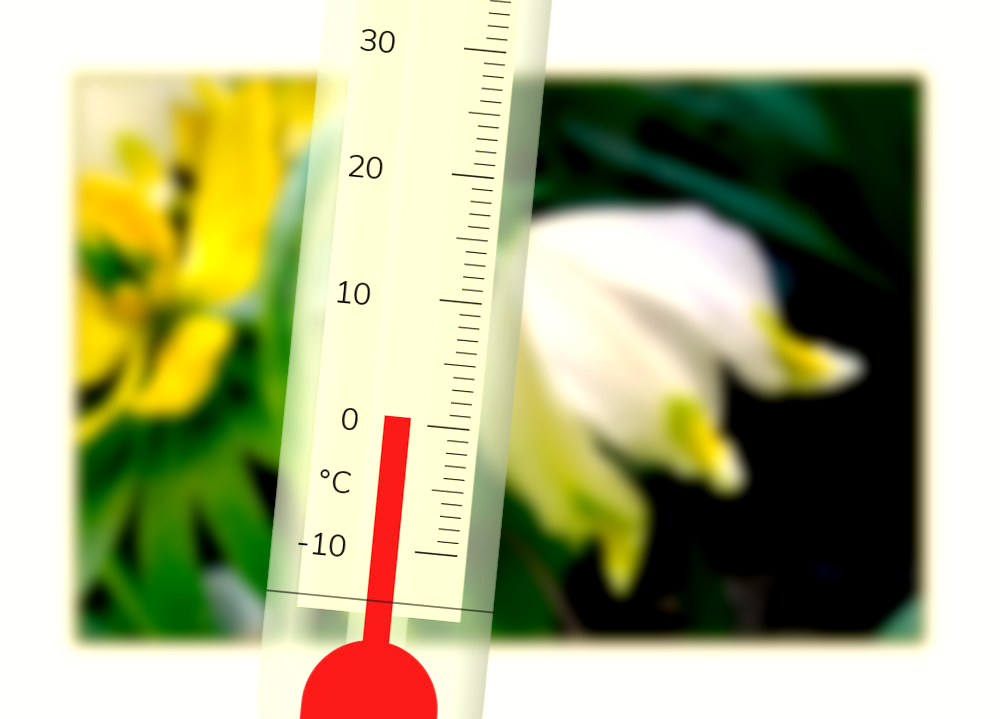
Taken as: value=0.5 unit=°C
